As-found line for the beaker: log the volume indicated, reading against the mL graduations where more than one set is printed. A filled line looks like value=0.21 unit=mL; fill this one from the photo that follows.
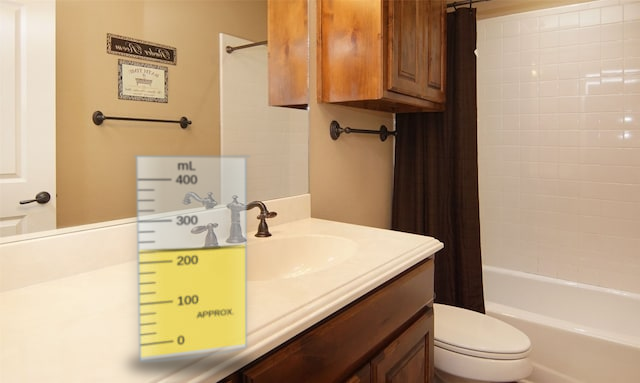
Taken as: value=225 unit=mL
